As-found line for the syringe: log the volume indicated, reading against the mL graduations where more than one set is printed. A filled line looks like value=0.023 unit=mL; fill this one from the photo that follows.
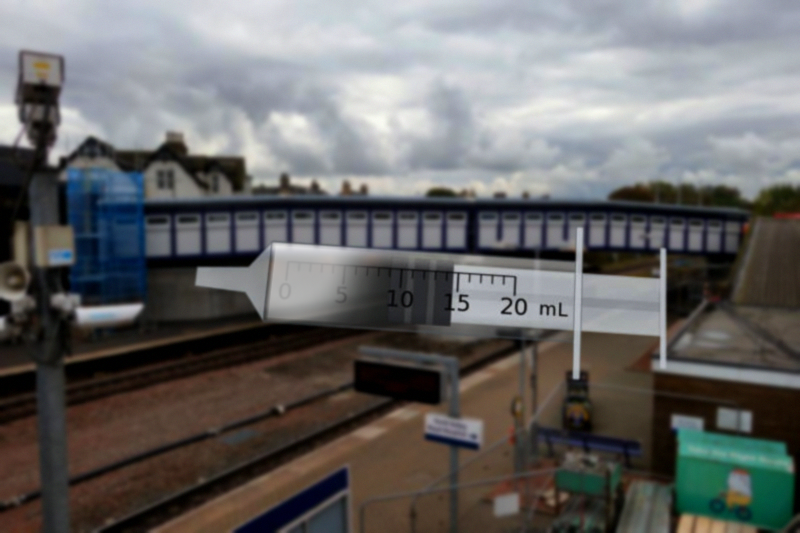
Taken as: value=9 unit=mL
